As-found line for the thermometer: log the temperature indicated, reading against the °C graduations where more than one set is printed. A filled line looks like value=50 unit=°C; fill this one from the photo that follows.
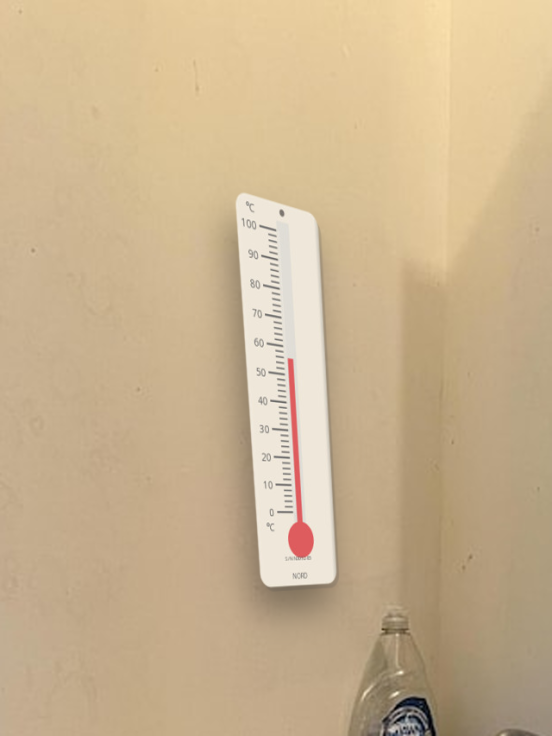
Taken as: value=56 unit=°C
